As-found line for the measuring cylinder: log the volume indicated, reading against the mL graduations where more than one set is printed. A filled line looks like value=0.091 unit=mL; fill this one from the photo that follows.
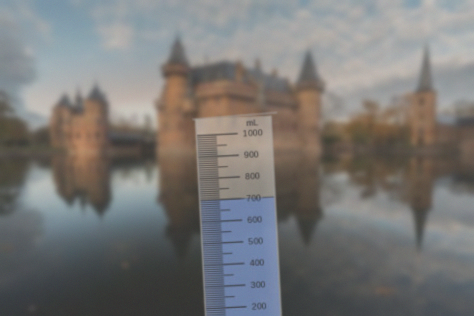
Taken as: value=700 unit=mL
